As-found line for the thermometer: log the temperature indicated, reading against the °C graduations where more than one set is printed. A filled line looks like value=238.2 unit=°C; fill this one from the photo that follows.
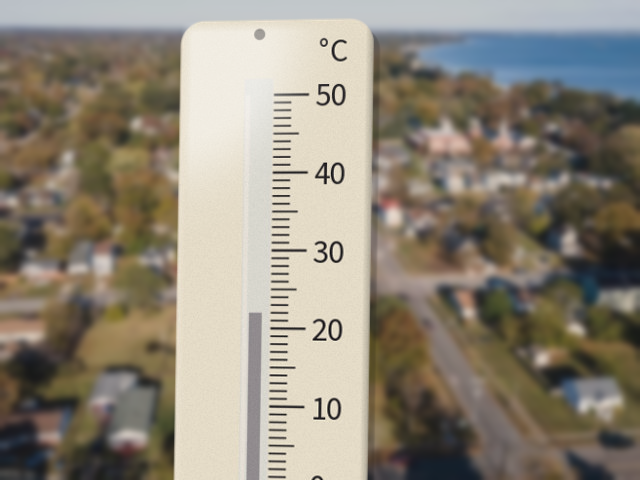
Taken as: value=22 unit=°C
